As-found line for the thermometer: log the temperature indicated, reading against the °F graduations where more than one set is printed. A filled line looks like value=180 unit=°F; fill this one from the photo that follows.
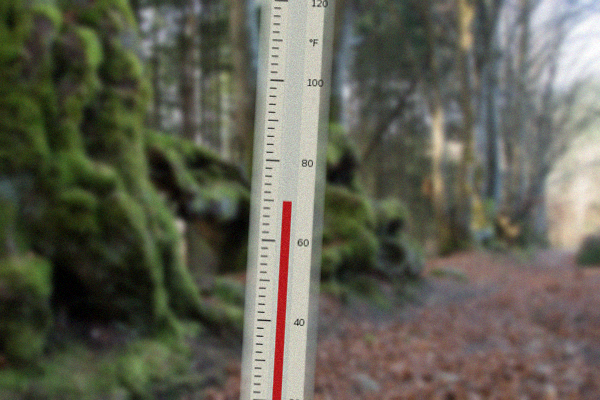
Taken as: value=70 unit=°F
